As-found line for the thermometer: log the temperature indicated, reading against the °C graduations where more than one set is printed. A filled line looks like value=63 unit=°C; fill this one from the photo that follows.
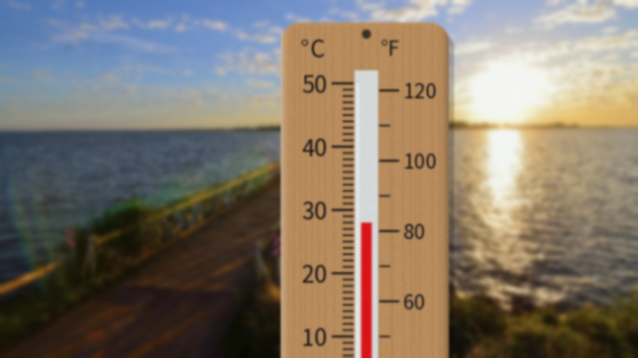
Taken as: value=28 unit=°C
